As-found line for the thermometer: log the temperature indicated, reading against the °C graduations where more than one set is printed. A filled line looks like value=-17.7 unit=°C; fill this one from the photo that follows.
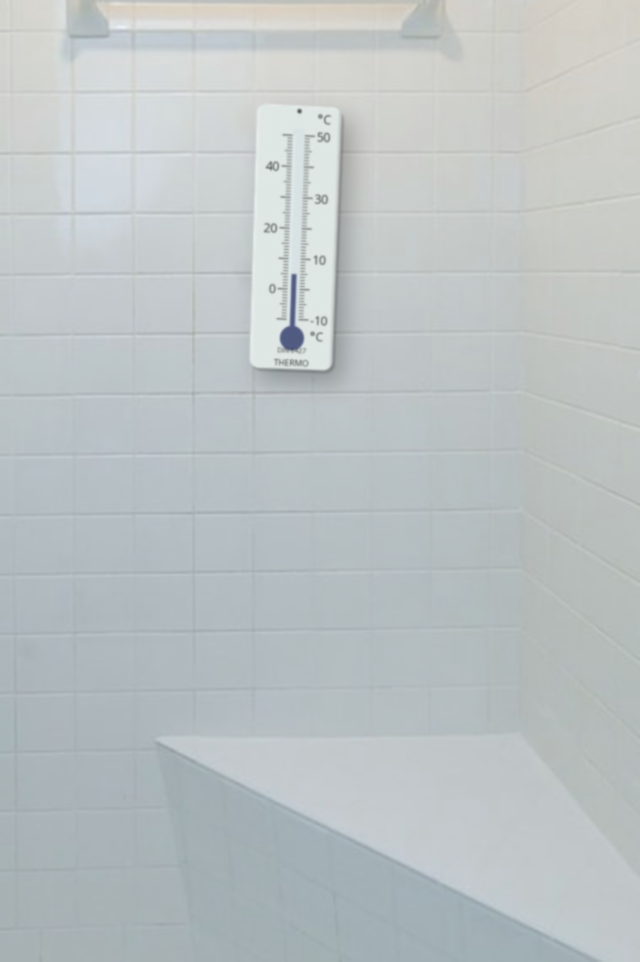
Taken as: value=5 unit=°C
